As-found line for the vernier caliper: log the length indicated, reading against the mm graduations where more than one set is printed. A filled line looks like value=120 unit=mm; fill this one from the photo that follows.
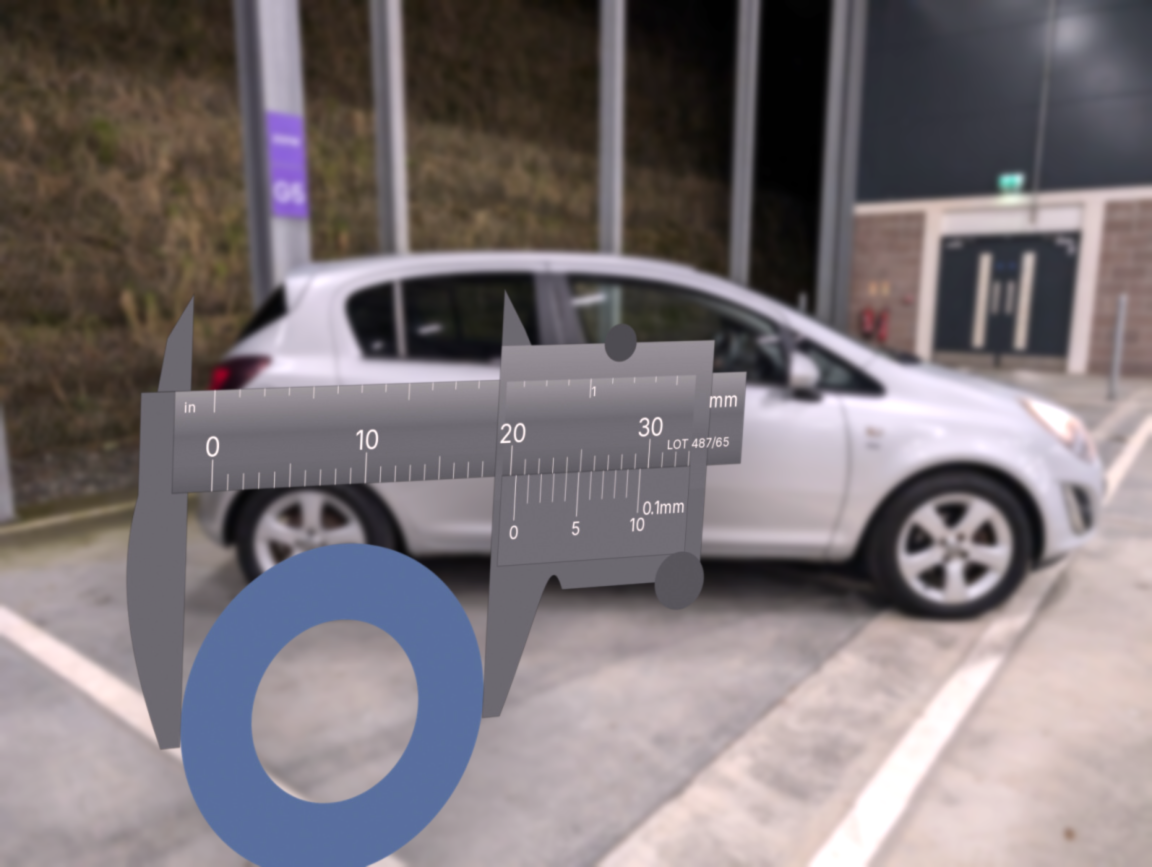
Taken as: value=20.4 unit=mm
